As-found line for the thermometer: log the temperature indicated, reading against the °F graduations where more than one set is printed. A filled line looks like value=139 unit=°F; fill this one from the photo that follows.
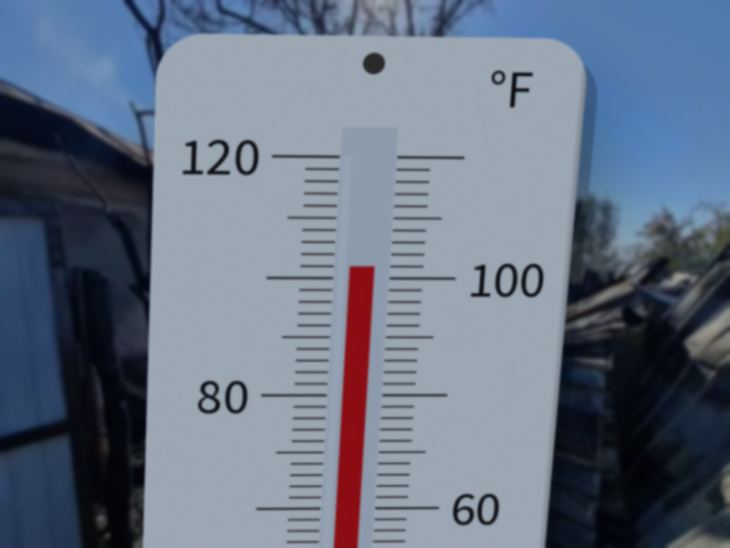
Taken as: value=102 unit=°F
